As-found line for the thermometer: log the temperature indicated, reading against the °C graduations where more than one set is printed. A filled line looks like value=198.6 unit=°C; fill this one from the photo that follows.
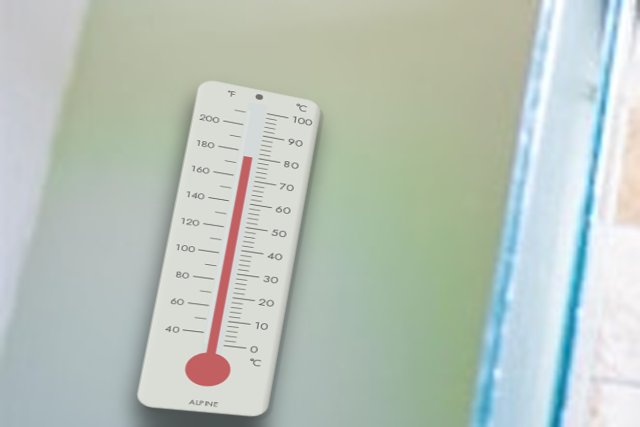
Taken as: value=80 unit=°C
